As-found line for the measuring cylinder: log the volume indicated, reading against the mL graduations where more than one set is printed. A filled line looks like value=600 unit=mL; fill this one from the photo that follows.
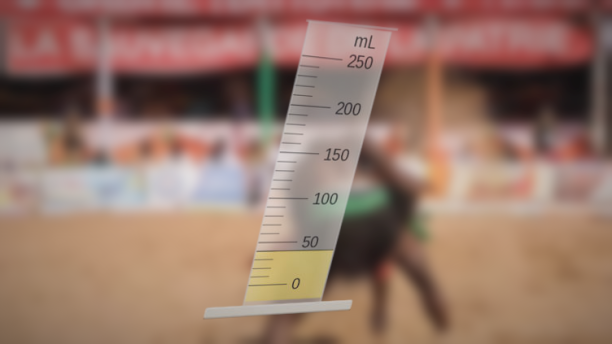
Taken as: value=40 unit=mL
